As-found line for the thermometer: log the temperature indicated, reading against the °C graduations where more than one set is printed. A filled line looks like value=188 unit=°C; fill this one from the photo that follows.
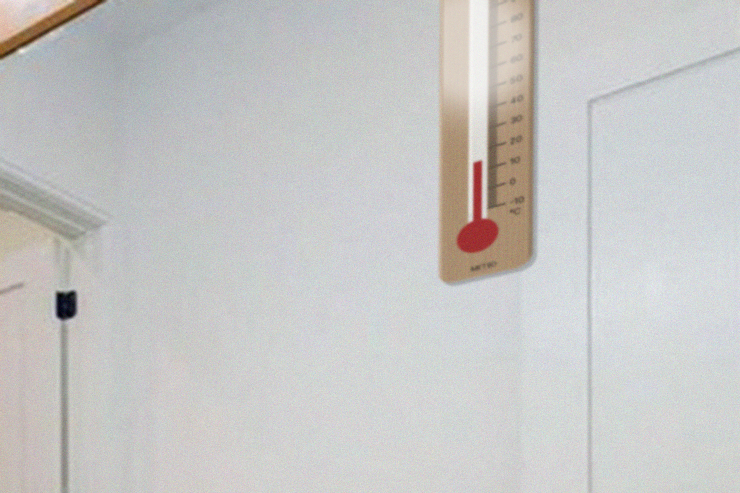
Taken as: value=15 unit=°C
